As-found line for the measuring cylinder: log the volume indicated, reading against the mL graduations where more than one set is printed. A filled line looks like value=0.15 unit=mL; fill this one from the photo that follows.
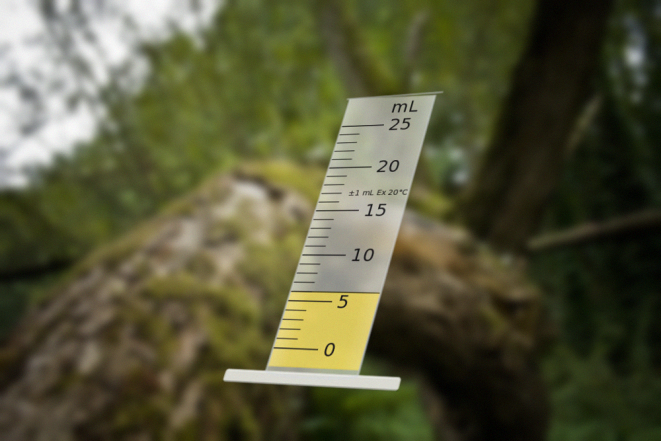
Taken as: value=6 unit=mL
